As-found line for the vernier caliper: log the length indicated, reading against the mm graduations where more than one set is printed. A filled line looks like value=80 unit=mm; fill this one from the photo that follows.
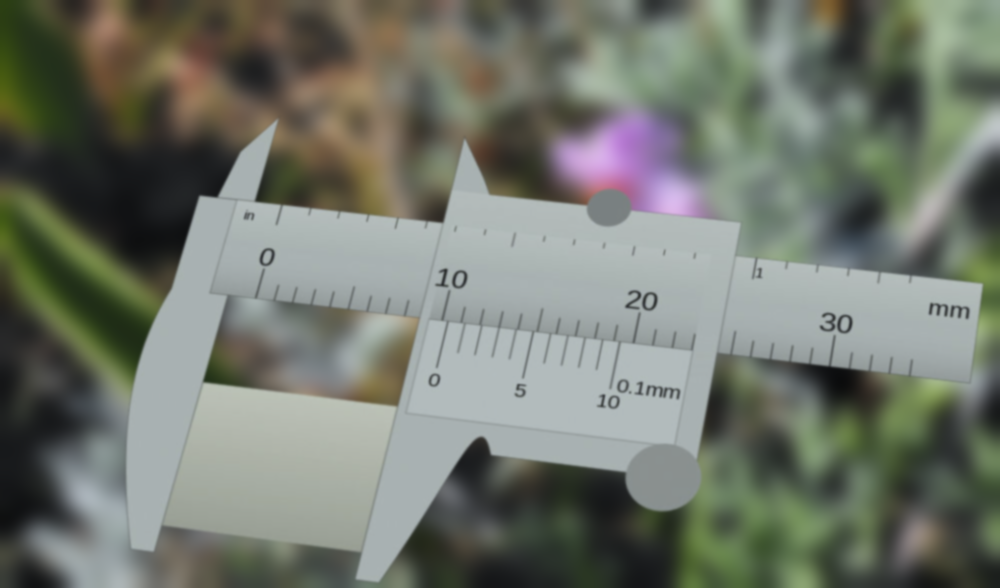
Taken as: value=10.3 unit=mm
